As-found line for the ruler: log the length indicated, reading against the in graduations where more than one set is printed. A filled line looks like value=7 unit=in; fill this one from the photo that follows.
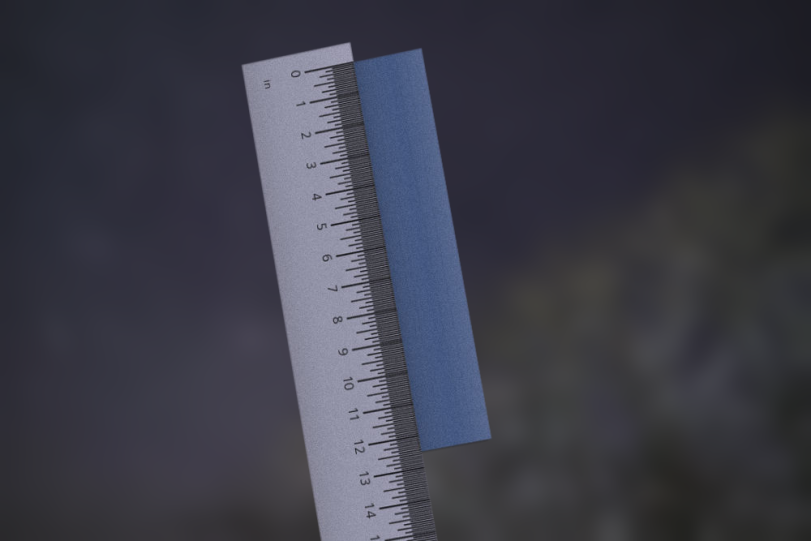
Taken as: value=12.5 unit=in
